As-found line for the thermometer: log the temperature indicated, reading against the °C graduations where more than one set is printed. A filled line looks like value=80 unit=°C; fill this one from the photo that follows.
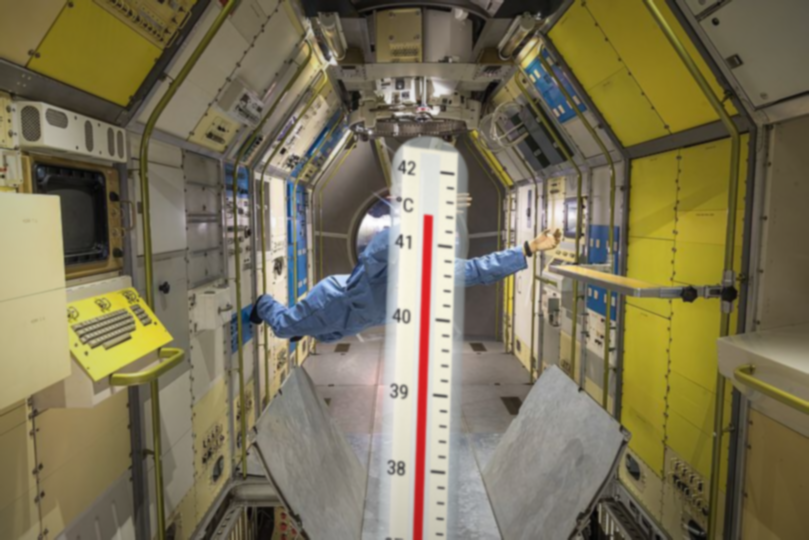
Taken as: value=41.4 unit=°C
